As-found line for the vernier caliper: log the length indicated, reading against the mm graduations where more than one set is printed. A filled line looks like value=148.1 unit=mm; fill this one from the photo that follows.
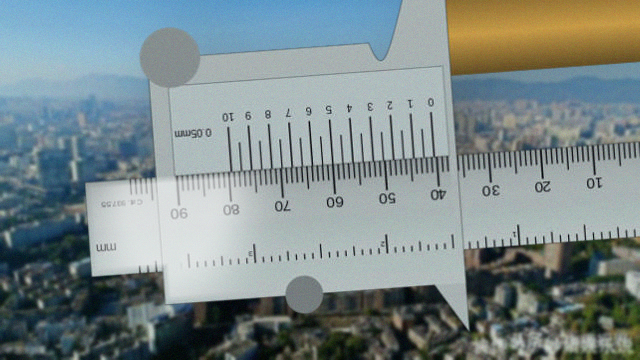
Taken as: value=40.5 unit=mm
